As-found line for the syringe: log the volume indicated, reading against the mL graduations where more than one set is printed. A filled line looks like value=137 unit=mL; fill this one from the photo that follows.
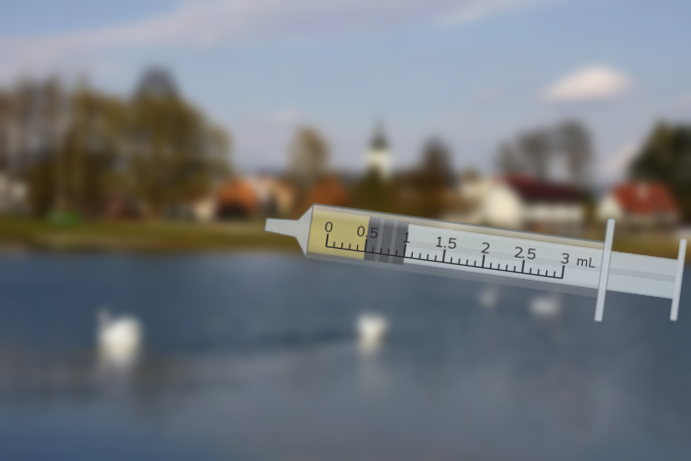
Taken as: value=0.5 unit=mL
